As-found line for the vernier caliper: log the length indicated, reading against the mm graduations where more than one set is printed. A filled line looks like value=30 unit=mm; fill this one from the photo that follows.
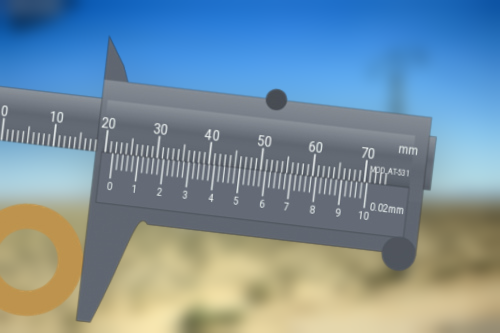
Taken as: value=21.5 unit=mm
